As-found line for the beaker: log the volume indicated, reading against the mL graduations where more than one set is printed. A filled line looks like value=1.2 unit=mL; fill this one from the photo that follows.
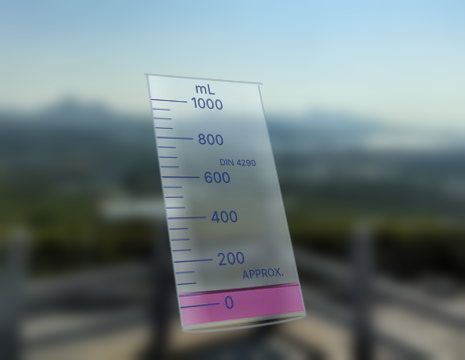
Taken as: value=50 unit=mL
